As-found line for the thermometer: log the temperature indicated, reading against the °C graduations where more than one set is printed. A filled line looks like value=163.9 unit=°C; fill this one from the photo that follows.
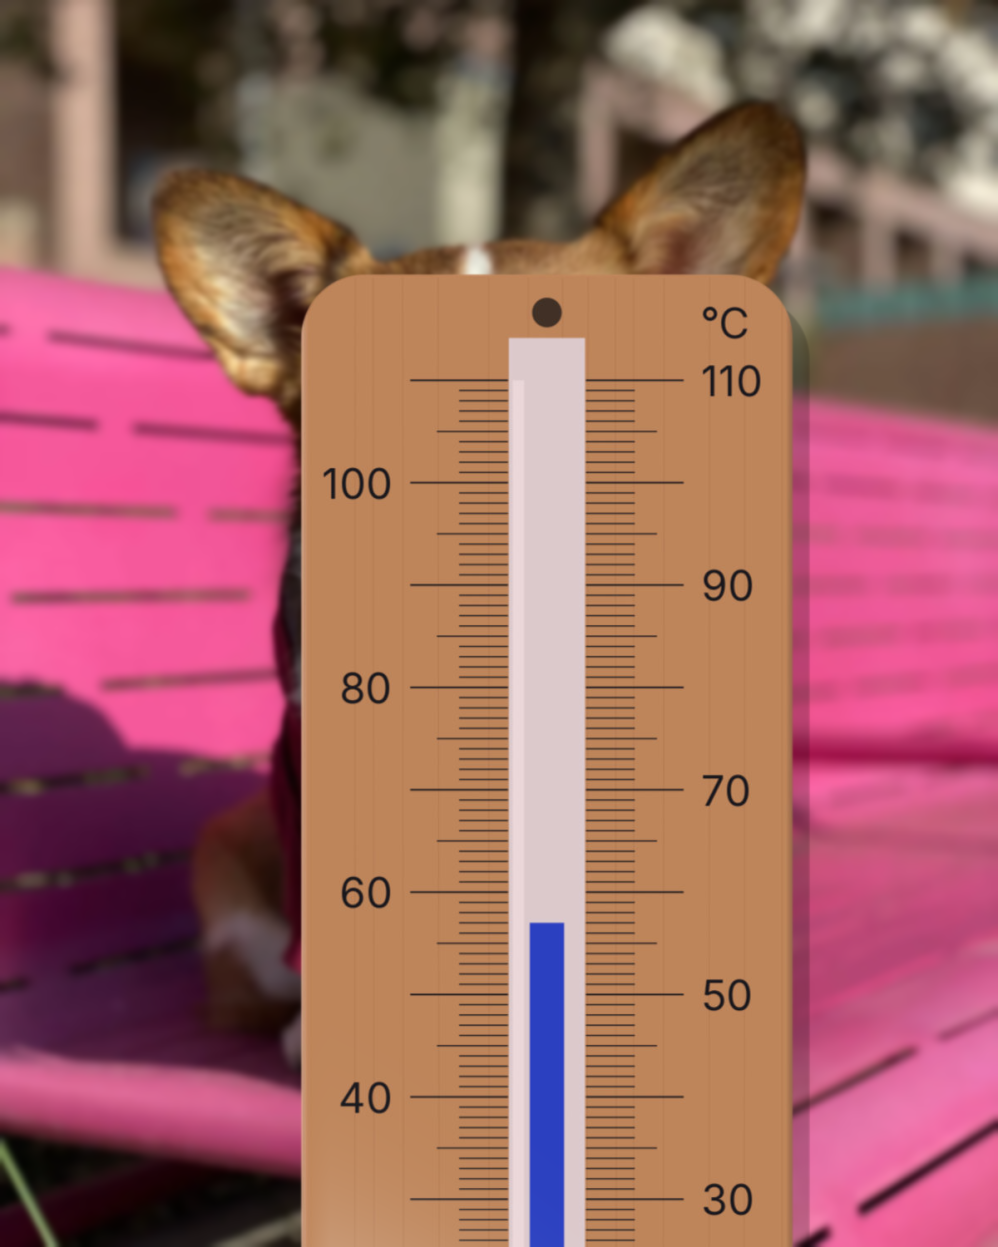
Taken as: value=57 unit=°C
